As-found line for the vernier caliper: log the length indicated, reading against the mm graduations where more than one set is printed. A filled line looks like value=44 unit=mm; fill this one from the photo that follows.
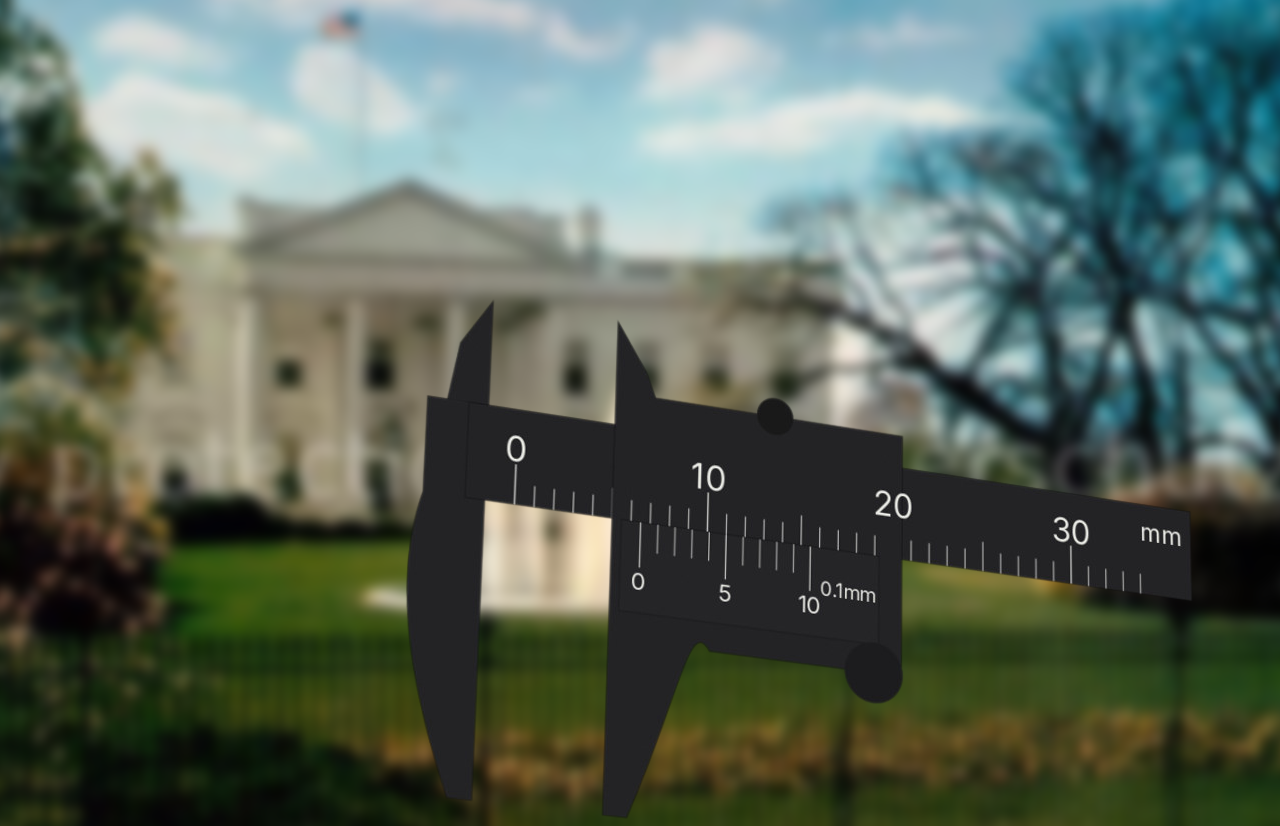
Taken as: value=6.5 unit=mm
